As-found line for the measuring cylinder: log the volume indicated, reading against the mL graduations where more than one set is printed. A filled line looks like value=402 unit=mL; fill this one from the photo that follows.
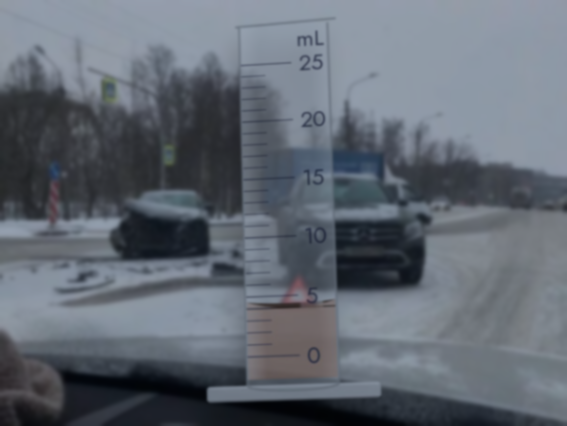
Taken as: value=4 unit=mL
